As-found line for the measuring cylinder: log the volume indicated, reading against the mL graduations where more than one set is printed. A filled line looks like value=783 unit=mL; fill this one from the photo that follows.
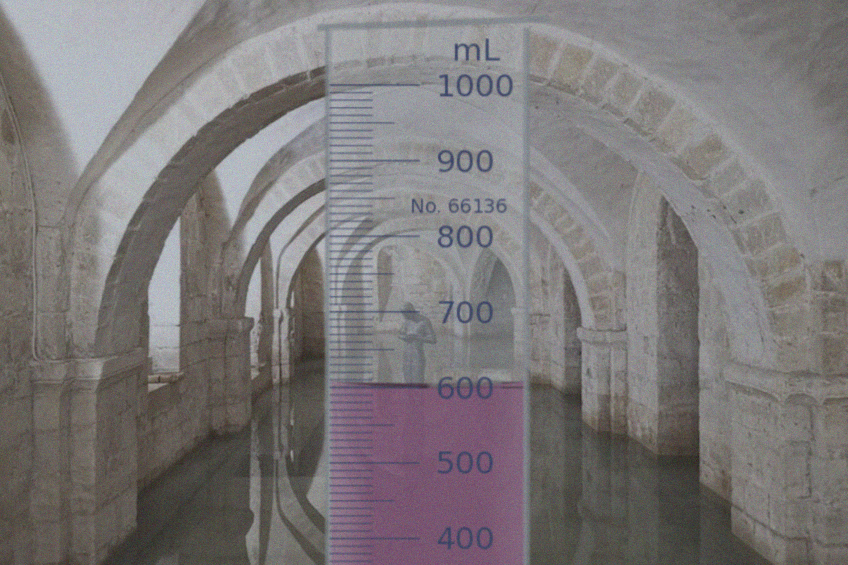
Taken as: value=600 unit=mL
